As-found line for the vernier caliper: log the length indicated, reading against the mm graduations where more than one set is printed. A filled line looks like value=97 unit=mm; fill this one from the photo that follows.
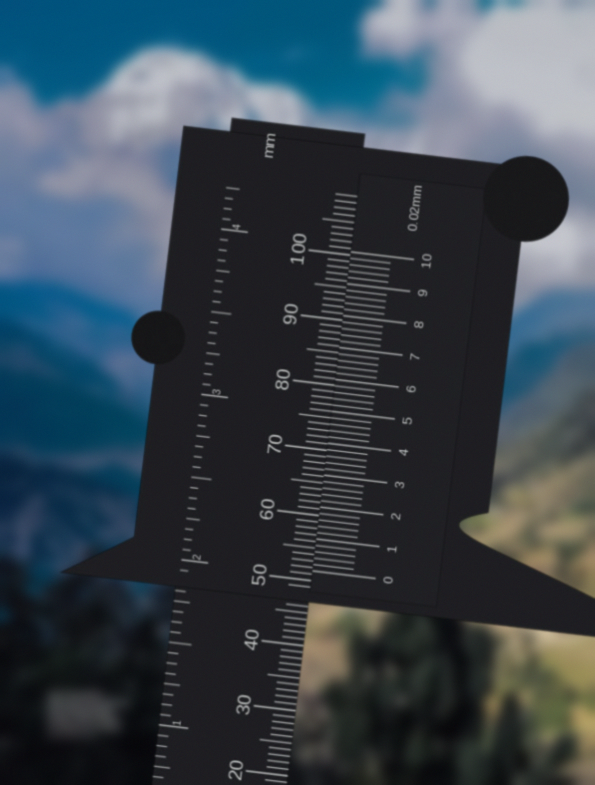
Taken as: value=51.5 unit=mm
